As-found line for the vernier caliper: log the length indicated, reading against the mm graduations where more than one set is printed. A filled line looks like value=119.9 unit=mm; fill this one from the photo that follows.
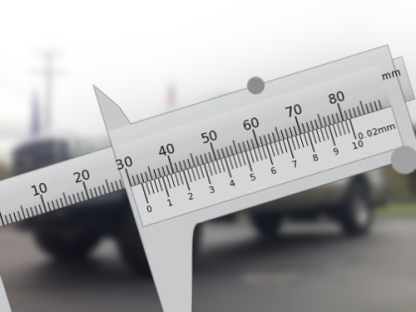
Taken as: value=32.5 unit=mm
